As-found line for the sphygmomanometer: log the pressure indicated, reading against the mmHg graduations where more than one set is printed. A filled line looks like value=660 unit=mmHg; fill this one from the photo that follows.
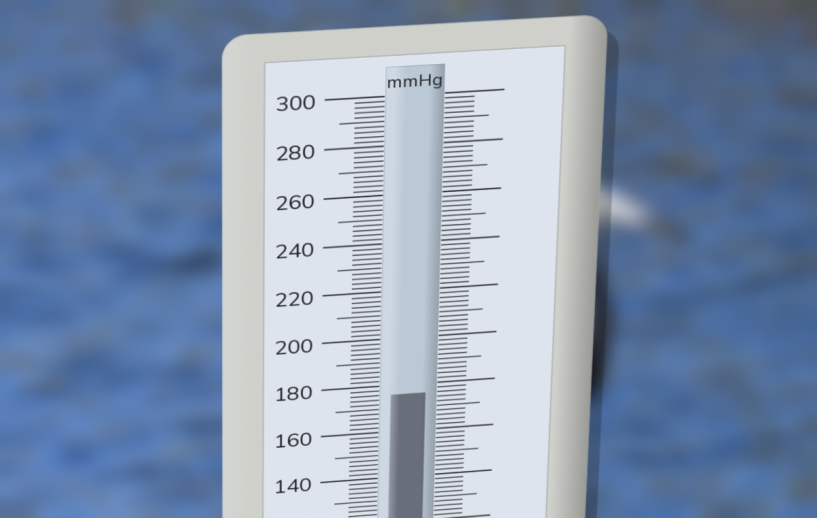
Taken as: value=176 unit=mmHg
